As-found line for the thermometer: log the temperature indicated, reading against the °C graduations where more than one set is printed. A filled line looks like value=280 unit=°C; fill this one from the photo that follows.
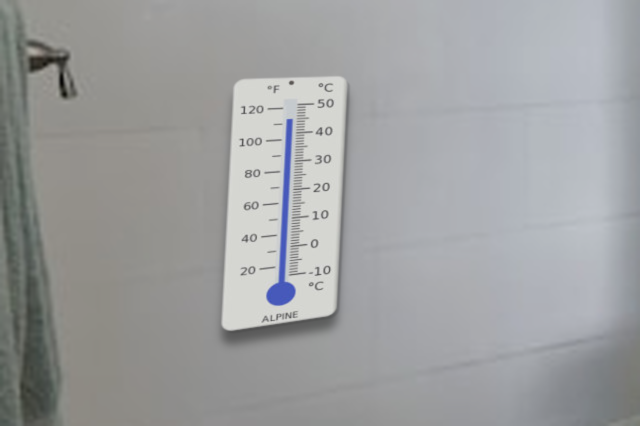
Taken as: value=45 unit=°C
